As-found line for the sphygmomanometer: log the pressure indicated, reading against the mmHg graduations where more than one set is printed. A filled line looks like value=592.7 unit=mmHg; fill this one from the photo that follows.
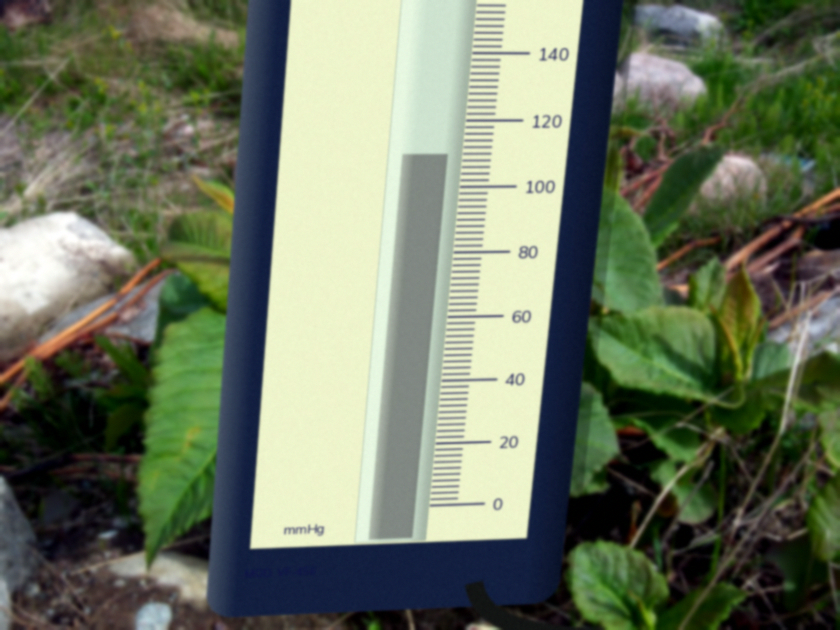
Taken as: value=110 unit=mmHg
